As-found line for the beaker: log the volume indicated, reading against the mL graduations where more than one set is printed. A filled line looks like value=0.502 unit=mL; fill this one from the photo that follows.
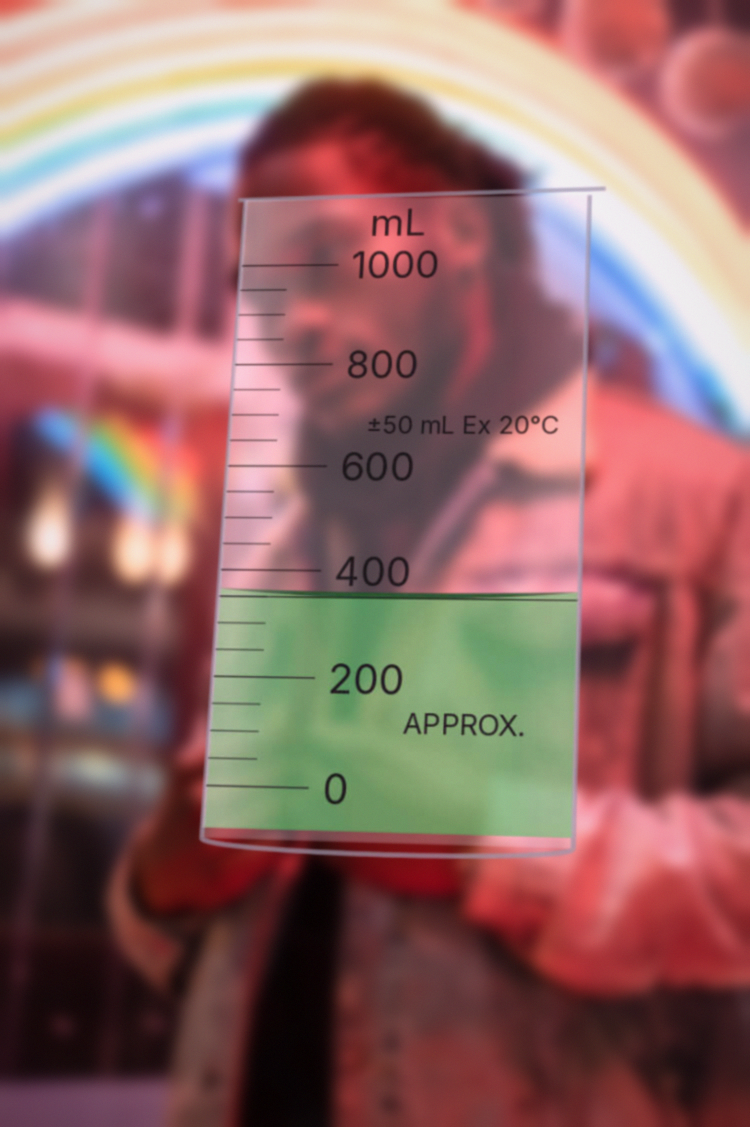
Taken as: value=350 unit=mL
